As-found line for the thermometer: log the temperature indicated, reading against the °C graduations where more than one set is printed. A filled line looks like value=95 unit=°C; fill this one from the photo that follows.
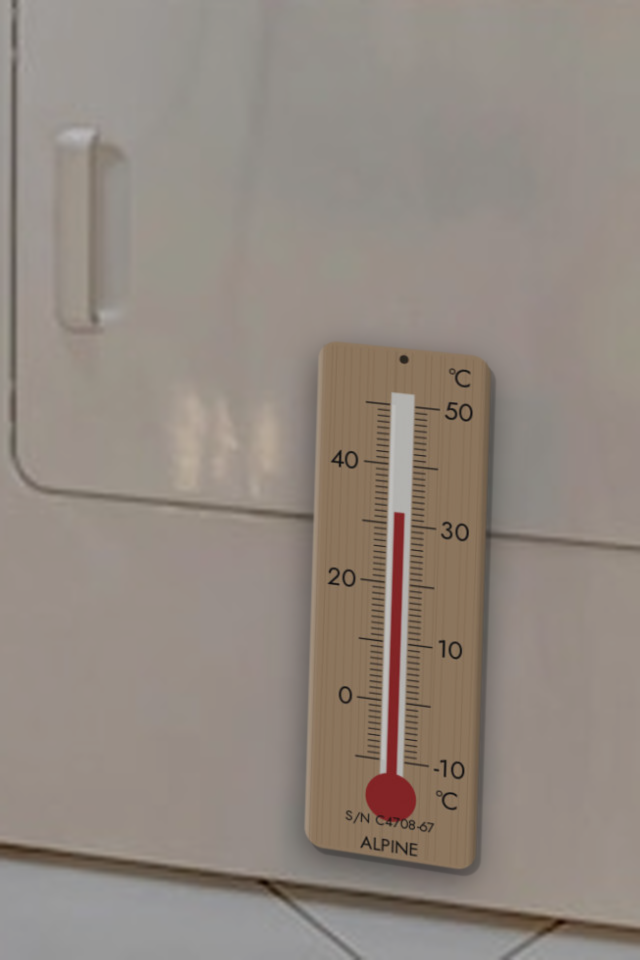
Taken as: value=32 unit=°C
